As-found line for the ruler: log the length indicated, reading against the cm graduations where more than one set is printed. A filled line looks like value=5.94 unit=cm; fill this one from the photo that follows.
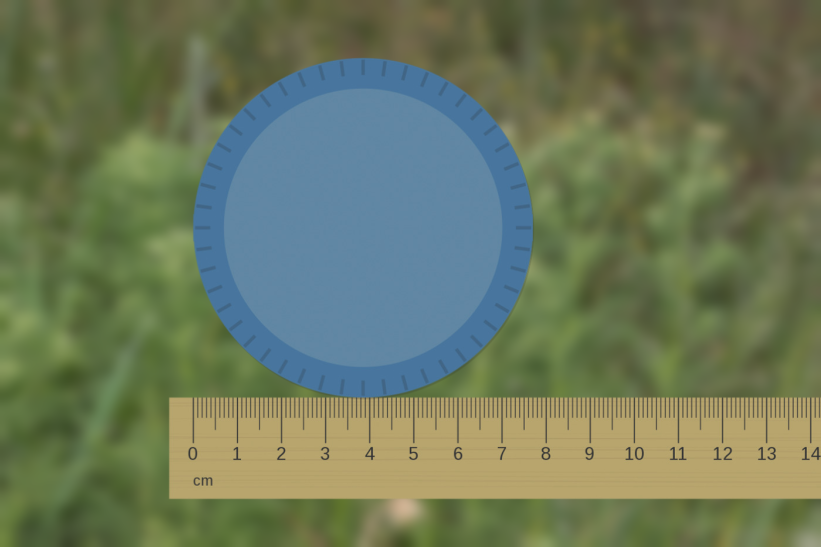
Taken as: value=7.7 unit=cm
